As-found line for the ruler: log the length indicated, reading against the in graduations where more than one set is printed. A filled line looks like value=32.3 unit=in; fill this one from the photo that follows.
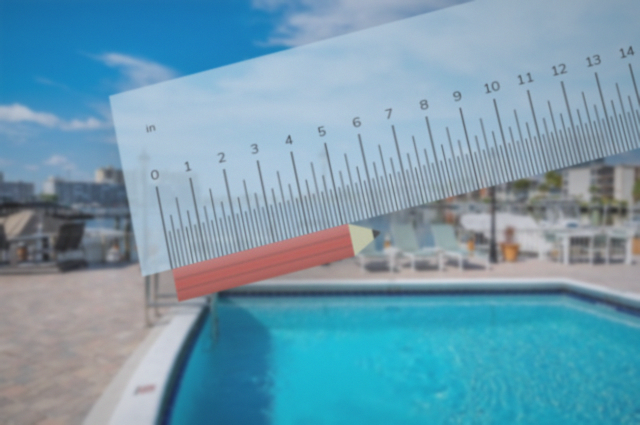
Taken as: value=6 unit=in
